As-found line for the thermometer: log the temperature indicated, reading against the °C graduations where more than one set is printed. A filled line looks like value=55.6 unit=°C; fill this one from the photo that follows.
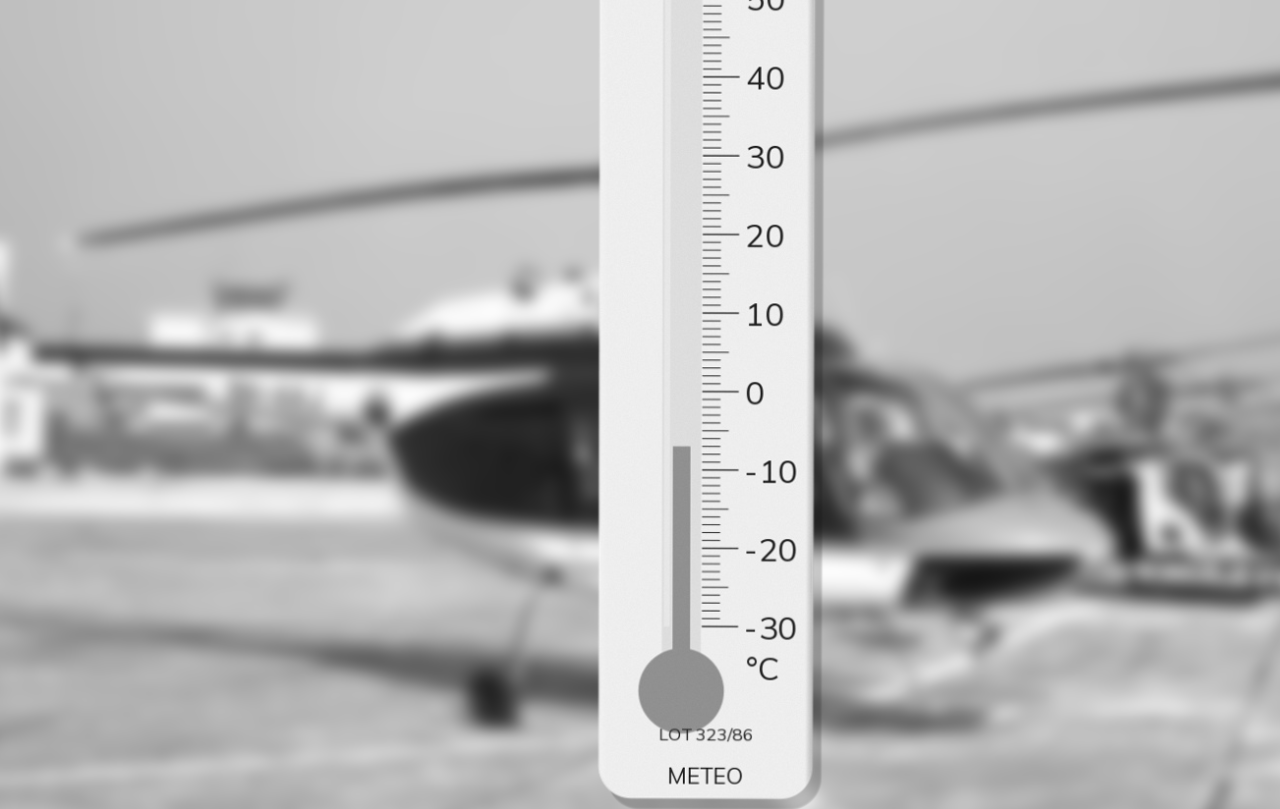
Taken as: value=-7 unit=°C
